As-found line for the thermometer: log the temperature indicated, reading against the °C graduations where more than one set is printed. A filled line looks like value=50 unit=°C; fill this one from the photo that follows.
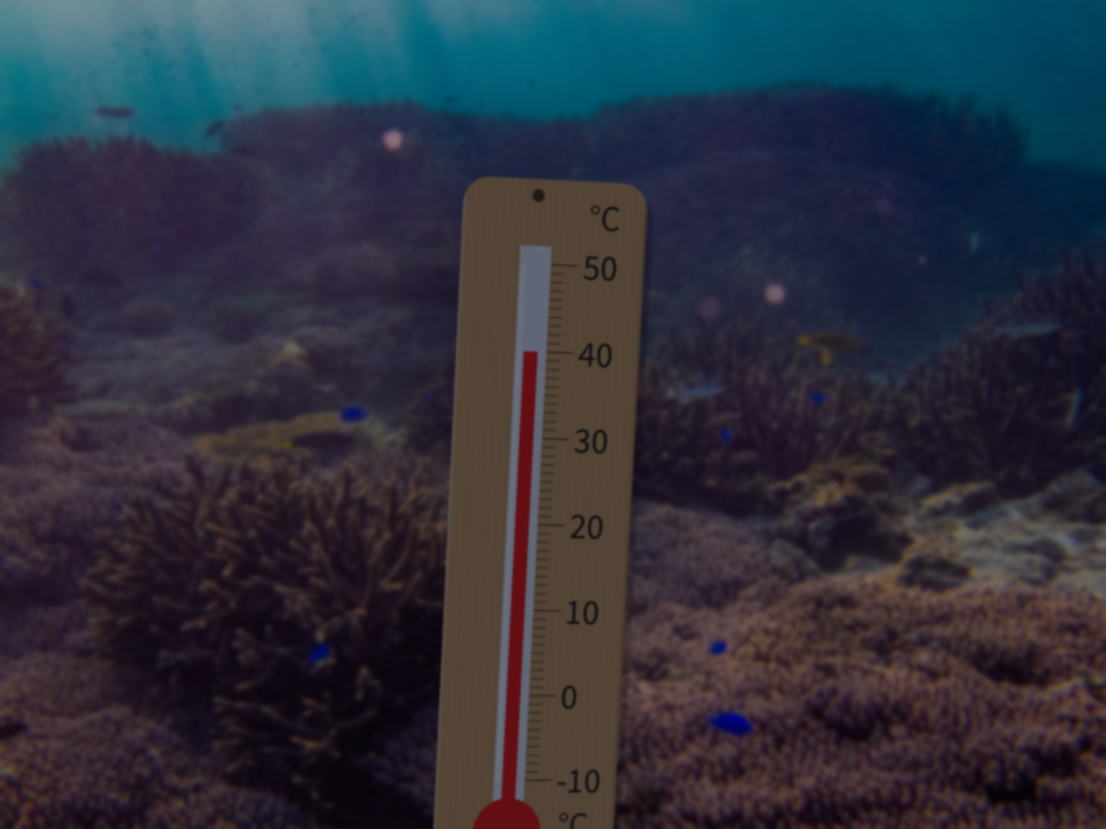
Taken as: value=40 unit=°C
